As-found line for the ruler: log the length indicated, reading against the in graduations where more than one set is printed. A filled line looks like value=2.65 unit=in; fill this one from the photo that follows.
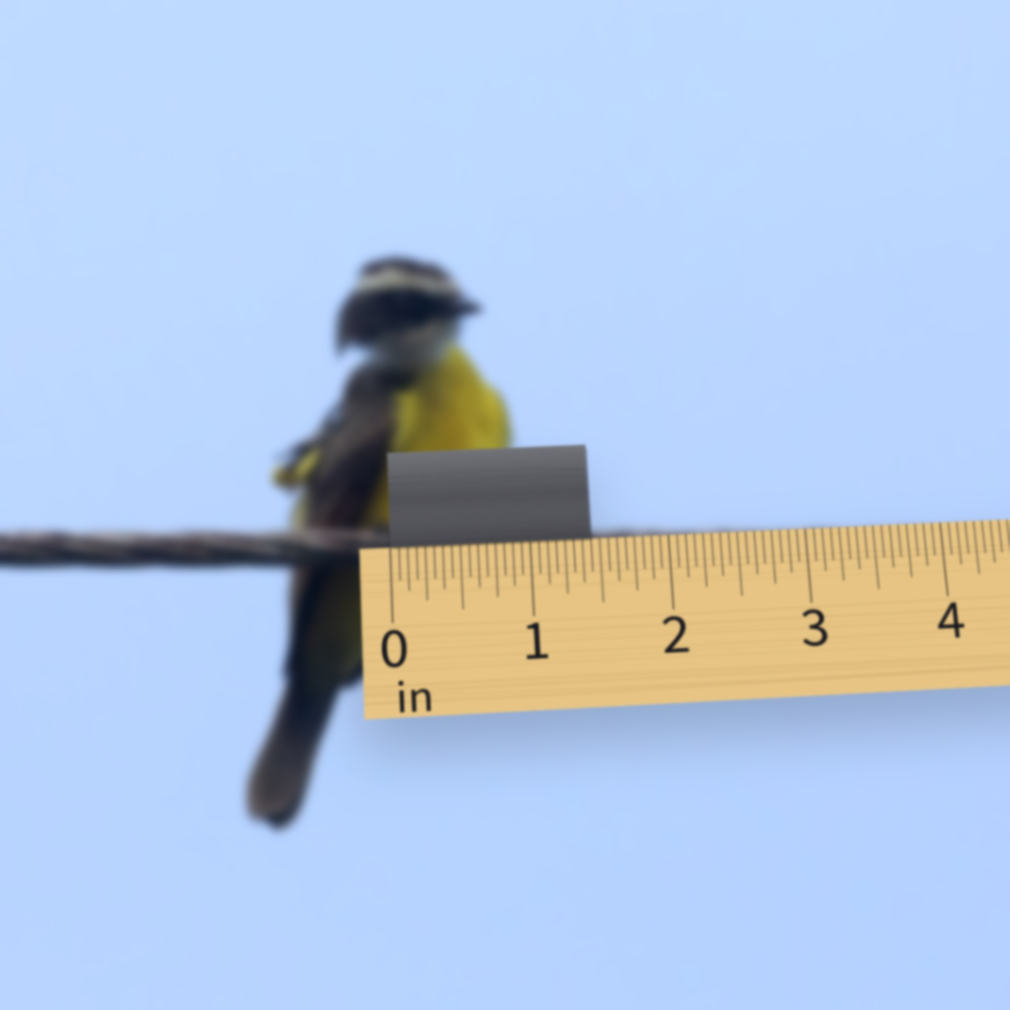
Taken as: value=1.4375 unit=in
